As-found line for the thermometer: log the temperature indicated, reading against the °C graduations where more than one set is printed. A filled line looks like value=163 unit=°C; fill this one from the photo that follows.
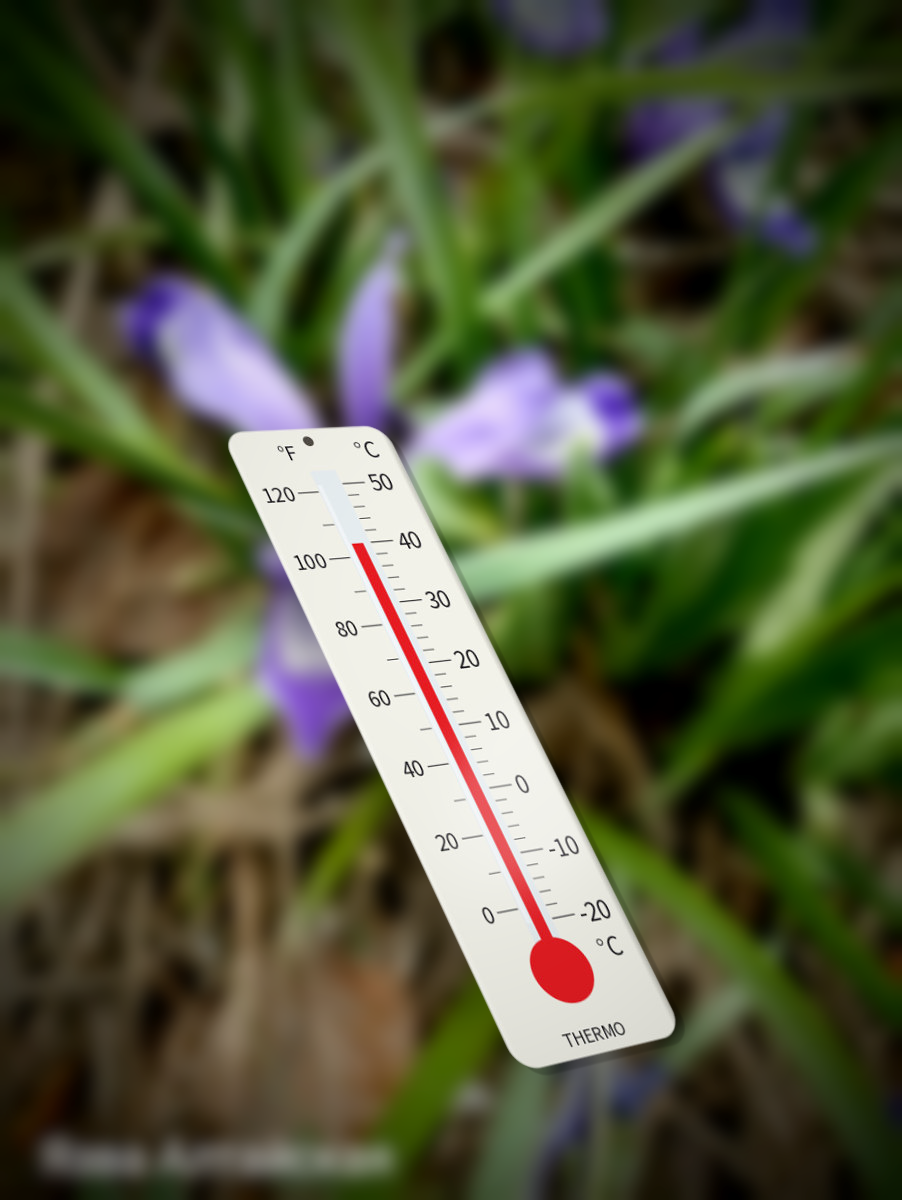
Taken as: value=40 unit=°C
